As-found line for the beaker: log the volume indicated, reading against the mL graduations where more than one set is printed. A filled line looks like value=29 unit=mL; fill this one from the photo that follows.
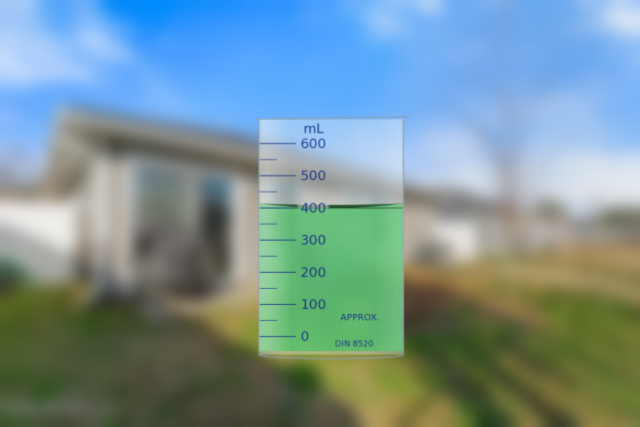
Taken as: value=400 unit=mL
